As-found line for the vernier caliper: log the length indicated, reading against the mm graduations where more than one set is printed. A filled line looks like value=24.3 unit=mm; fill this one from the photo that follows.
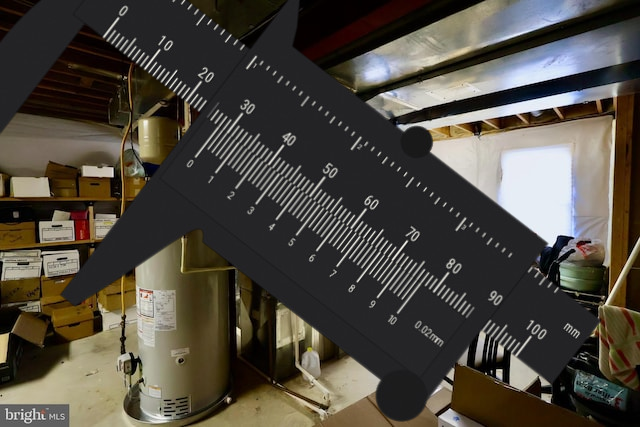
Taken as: value=28.0 unit=mm
